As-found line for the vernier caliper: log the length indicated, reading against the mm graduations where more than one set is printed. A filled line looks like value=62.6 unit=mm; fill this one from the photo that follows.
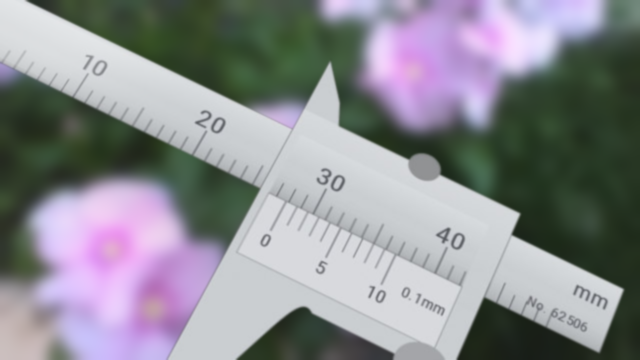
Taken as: value=27.8 unit=mm
